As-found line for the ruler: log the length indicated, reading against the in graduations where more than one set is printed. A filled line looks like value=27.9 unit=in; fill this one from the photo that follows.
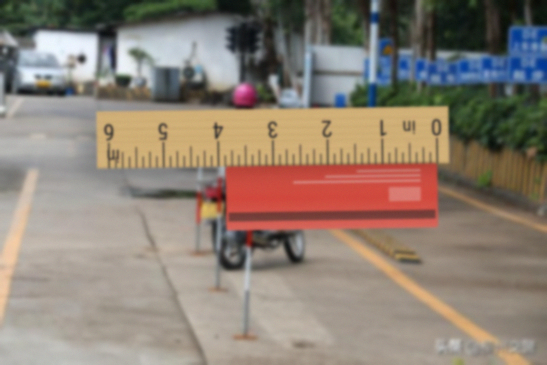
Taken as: value=3.875 unit=in
